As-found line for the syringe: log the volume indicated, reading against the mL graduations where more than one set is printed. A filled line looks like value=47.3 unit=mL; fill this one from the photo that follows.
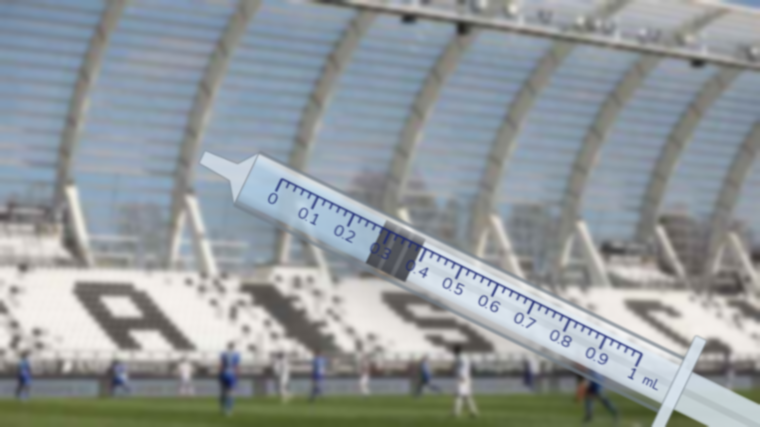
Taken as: value=0.28 unit=mL
